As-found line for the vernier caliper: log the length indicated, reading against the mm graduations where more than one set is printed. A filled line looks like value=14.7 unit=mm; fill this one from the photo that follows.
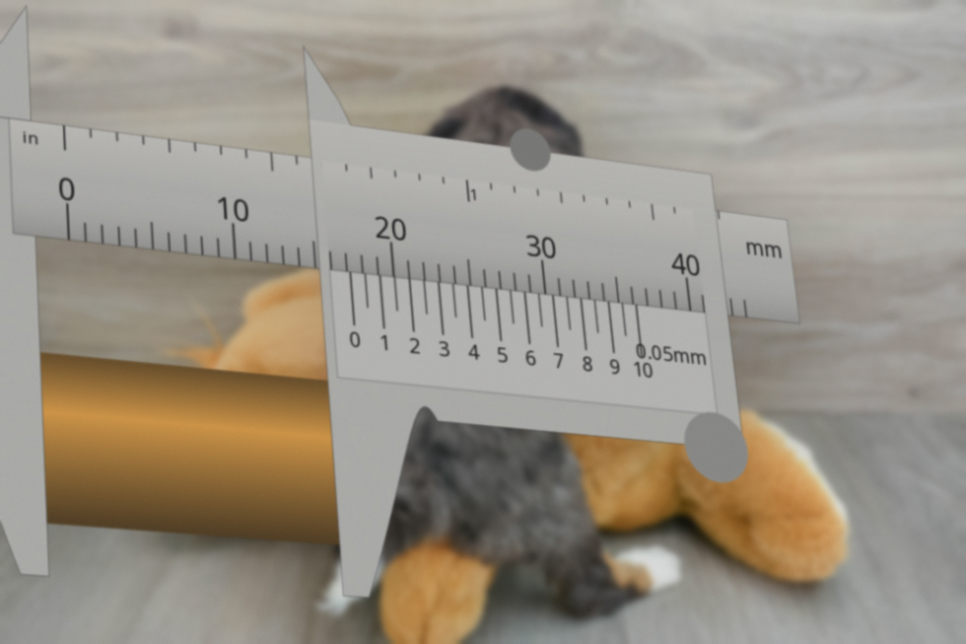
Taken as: value=17.2 unit=mm
